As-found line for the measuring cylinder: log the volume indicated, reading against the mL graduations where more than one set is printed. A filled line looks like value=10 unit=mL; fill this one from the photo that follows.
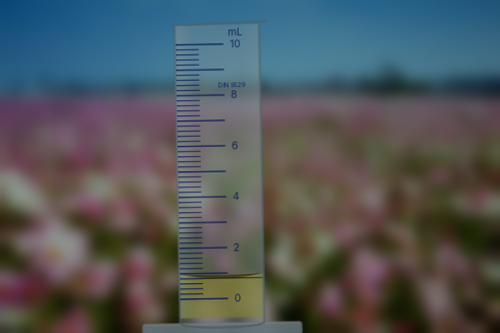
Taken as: value=0.8 unit=mL
